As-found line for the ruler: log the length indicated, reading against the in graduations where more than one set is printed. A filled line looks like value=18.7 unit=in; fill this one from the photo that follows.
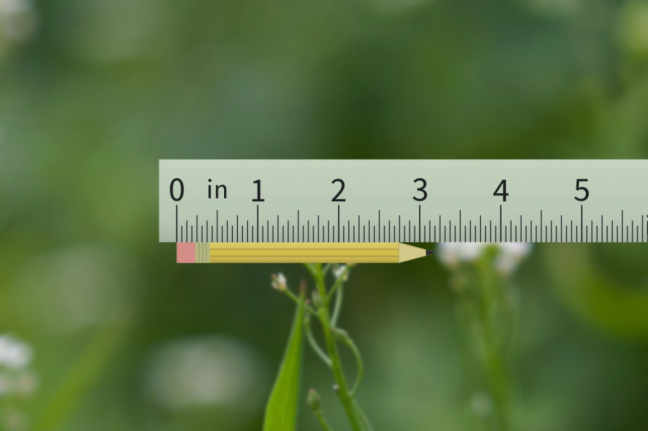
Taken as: value=3.1875 unit=in
